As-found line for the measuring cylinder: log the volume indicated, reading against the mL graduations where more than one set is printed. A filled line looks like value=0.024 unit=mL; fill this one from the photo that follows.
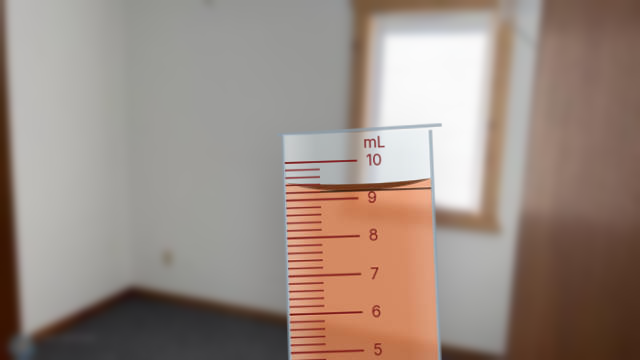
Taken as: value=9.2 unit=mL
